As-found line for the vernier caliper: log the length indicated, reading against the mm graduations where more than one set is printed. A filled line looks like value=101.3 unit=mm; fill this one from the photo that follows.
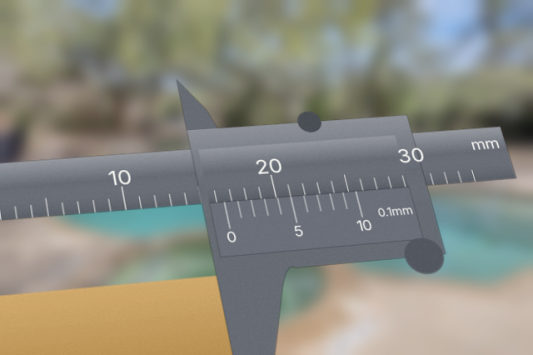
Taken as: value=16.5 unit=mm
